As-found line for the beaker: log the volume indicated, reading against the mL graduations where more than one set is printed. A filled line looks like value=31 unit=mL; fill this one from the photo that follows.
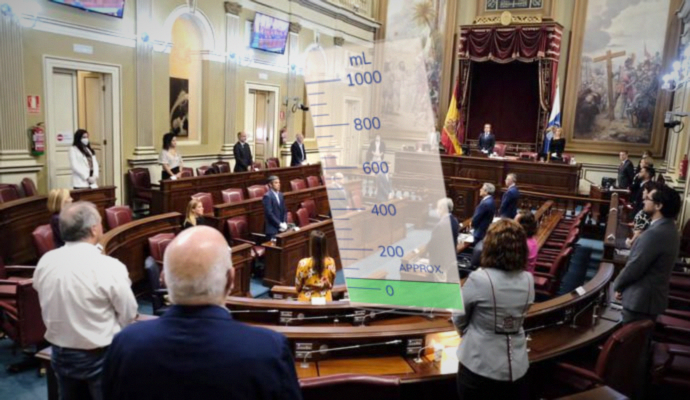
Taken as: value=50 unit=mL
